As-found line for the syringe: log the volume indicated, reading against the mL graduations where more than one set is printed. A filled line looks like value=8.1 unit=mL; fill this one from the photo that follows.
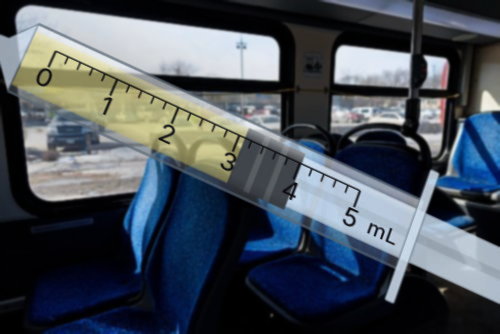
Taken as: value=3.1 unit=mL
